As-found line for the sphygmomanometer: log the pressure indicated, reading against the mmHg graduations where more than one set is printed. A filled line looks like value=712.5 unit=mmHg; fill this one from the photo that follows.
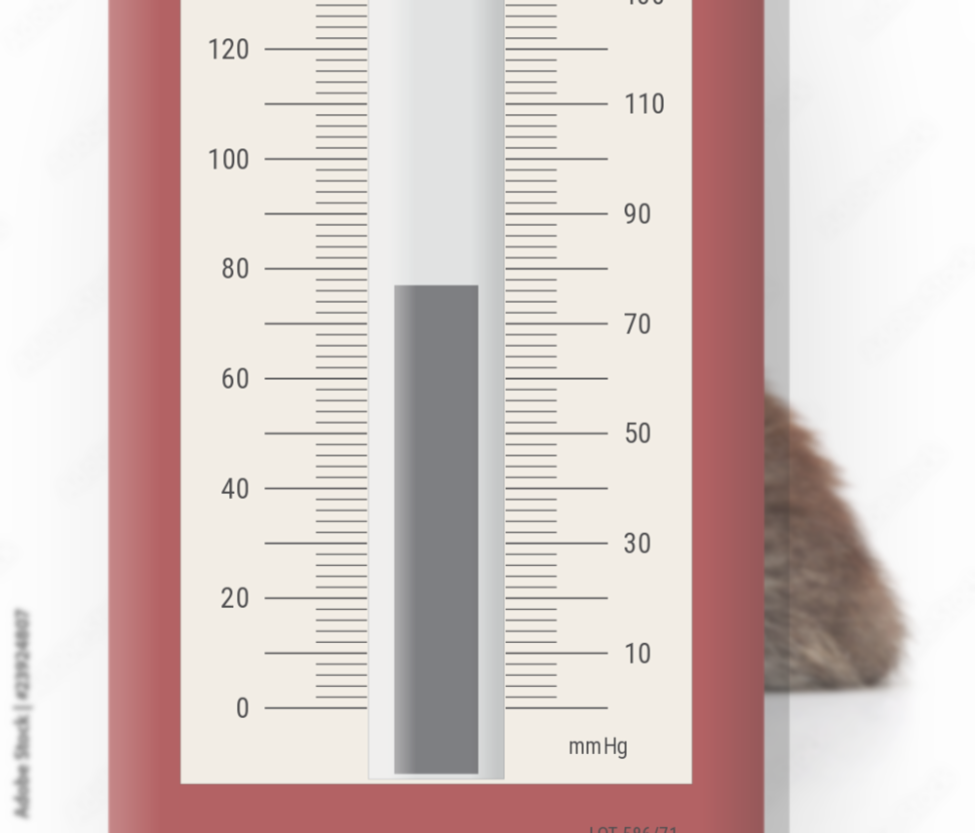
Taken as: value=77 unit=mmHg
